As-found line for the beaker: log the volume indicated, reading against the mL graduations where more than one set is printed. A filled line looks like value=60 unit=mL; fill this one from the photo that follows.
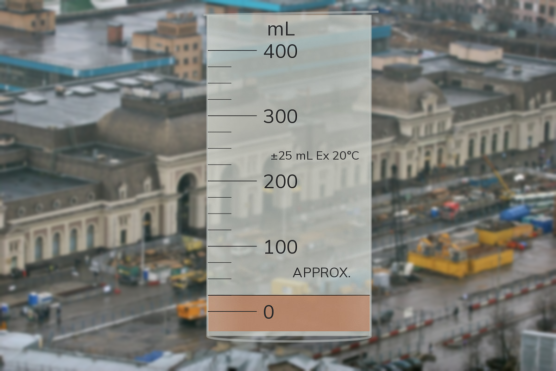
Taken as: value=25 unit=mL
